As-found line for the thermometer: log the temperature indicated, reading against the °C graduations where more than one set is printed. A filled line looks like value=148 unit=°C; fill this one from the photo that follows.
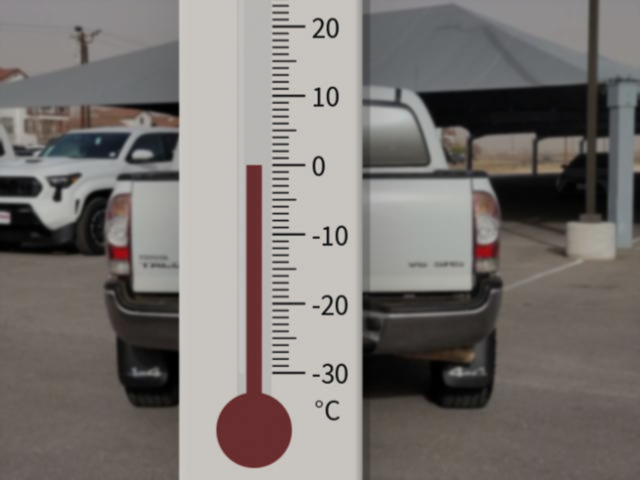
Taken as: value=0 unit=°C
